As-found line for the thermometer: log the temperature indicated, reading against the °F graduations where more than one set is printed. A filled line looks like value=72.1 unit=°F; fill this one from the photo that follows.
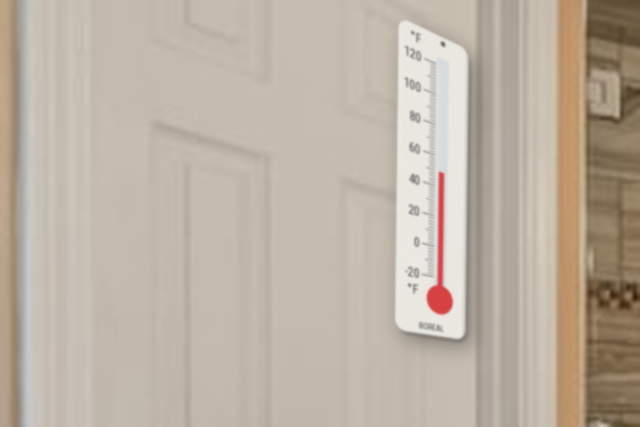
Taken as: value=50 unit=°F
